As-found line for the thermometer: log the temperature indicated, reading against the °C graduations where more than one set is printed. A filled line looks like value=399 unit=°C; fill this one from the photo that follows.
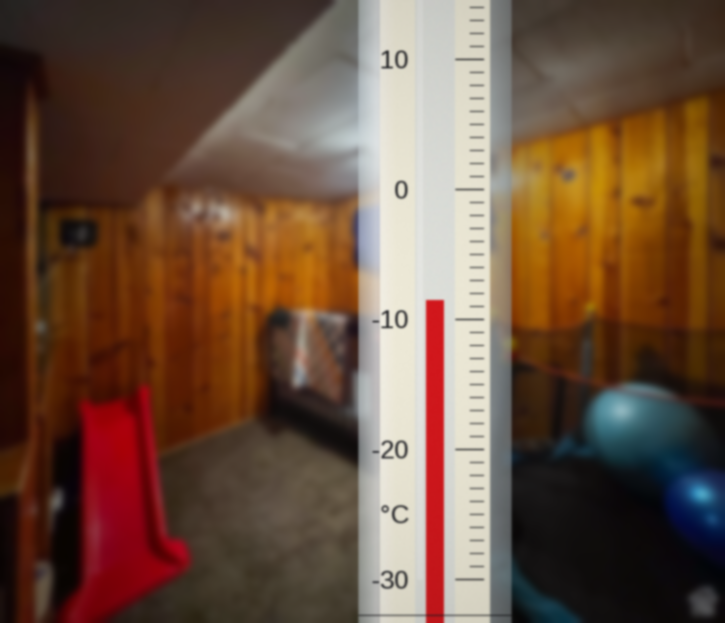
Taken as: value=-8.5 unit=°C
